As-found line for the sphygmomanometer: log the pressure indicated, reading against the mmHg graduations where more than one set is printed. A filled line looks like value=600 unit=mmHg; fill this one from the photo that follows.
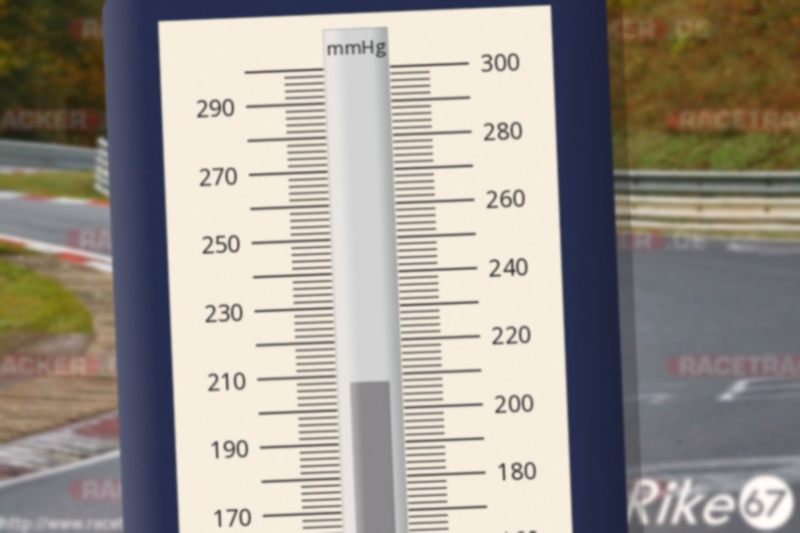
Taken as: value=208 unit=mmHg
